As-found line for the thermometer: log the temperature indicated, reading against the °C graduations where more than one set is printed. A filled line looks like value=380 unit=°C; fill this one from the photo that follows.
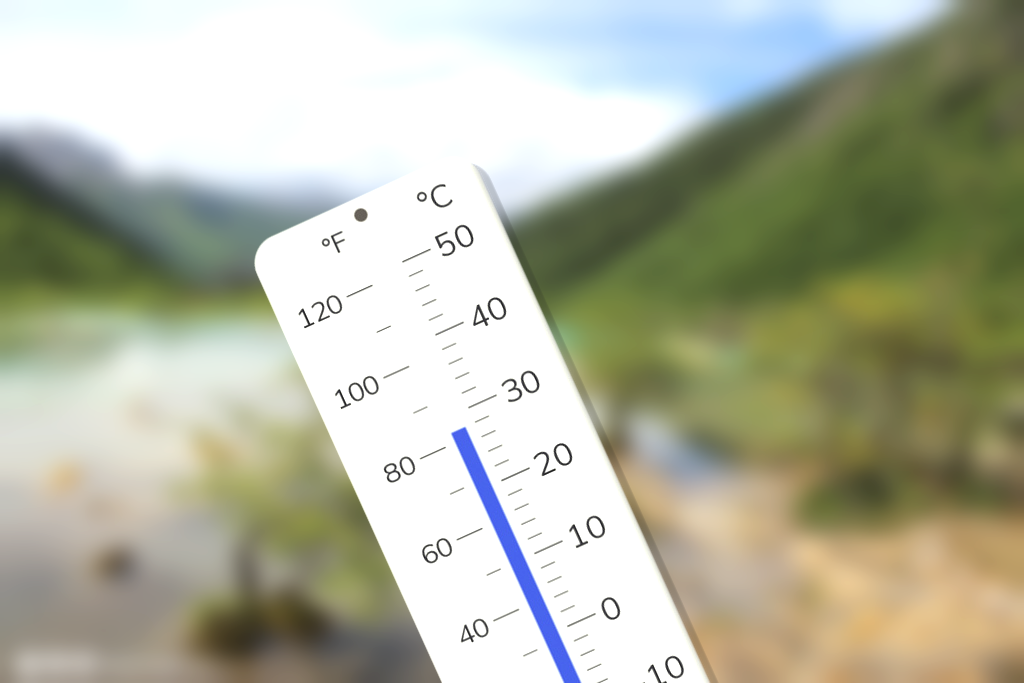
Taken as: value=28 unit=°C
